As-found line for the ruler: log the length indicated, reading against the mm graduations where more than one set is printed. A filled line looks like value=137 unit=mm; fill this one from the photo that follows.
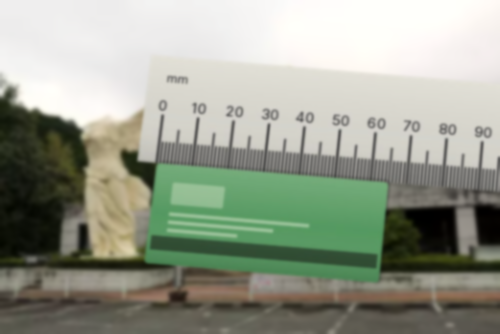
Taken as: value=65 unit=mm
